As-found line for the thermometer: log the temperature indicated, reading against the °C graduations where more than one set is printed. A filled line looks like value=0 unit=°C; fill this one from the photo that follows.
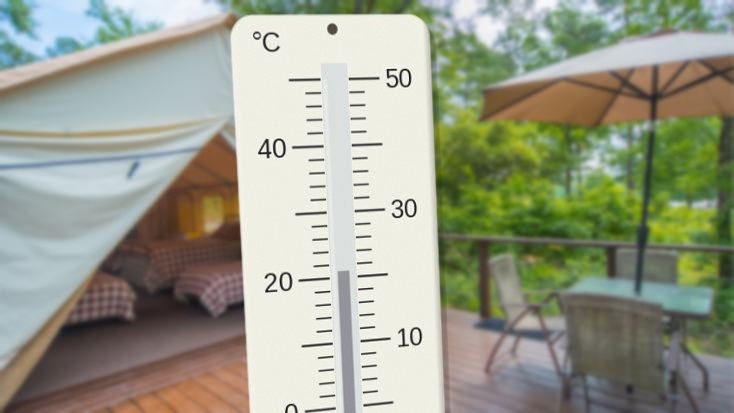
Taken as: value=21 unit=°C
